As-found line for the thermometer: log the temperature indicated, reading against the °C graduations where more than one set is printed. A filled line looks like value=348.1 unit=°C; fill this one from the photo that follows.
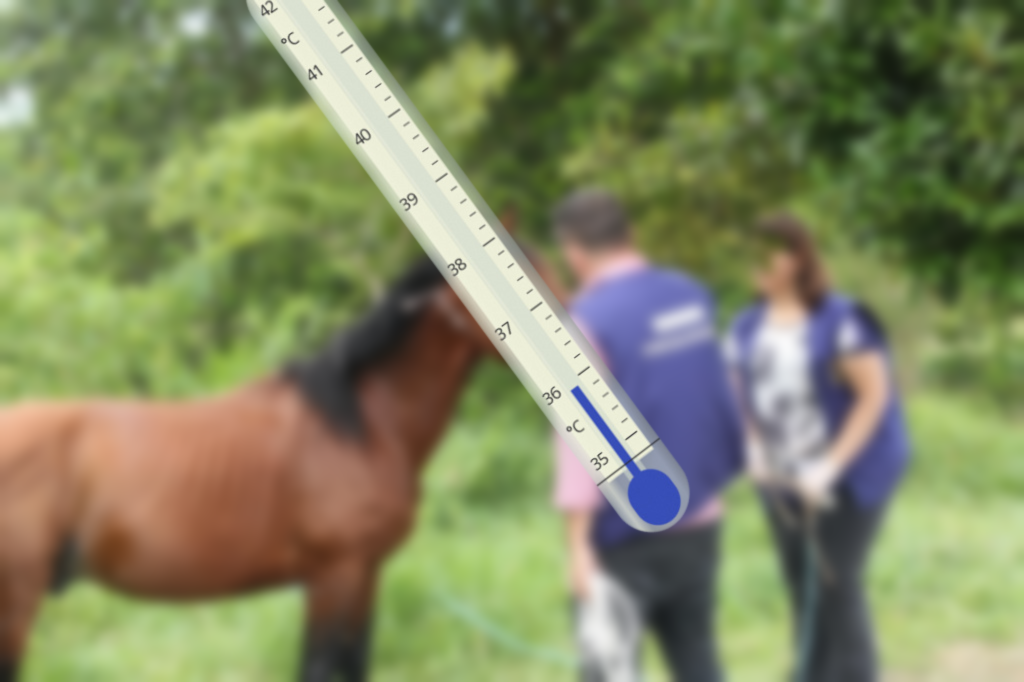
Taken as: value=35.9 unit=°C
